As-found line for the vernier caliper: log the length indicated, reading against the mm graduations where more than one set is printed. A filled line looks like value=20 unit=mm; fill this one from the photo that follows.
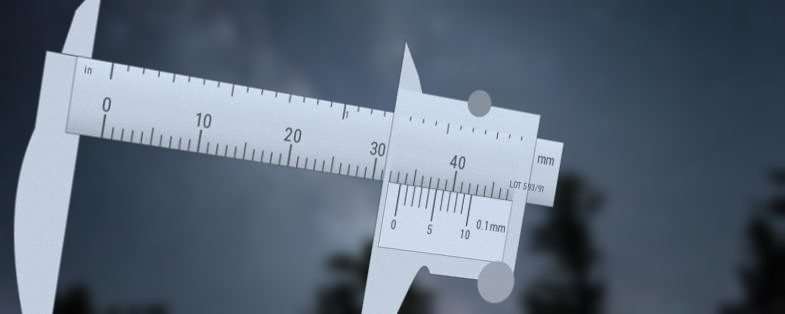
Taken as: value=33.4 unit=mm
